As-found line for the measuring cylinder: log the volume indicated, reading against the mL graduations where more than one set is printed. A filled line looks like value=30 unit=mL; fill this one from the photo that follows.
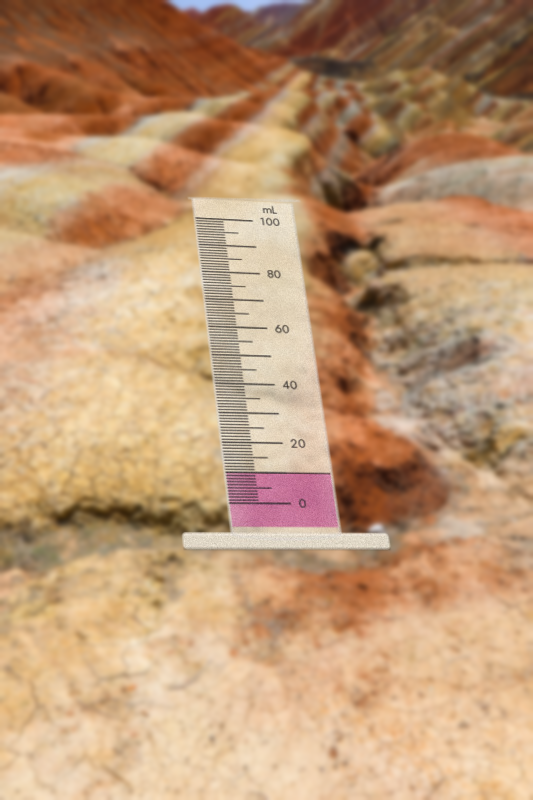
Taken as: value=10 unit=mL
